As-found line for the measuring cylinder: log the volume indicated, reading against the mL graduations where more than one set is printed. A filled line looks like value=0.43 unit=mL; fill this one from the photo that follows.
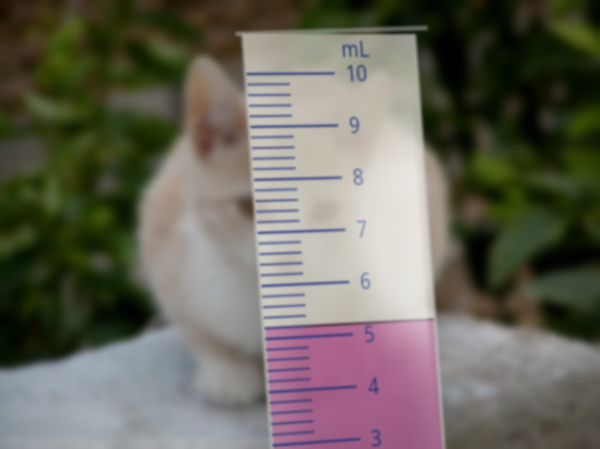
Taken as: value=5.2 unit=mL
